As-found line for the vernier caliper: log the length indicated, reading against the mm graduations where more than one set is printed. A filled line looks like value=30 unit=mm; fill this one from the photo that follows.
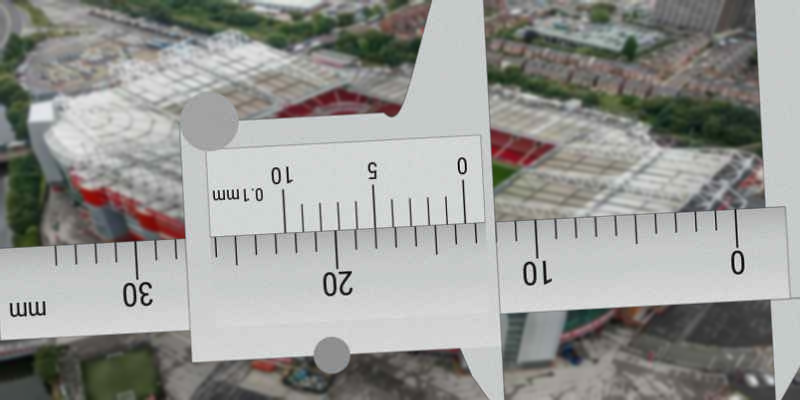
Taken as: value=13.5 unit=mm
